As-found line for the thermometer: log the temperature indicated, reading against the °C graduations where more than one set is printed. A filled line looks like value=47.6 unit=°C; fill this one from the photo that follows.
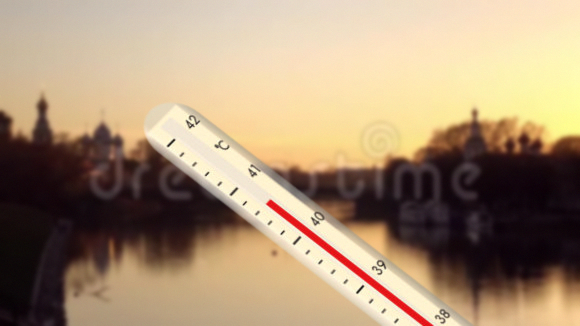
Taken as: value=40.6 unit=°C
